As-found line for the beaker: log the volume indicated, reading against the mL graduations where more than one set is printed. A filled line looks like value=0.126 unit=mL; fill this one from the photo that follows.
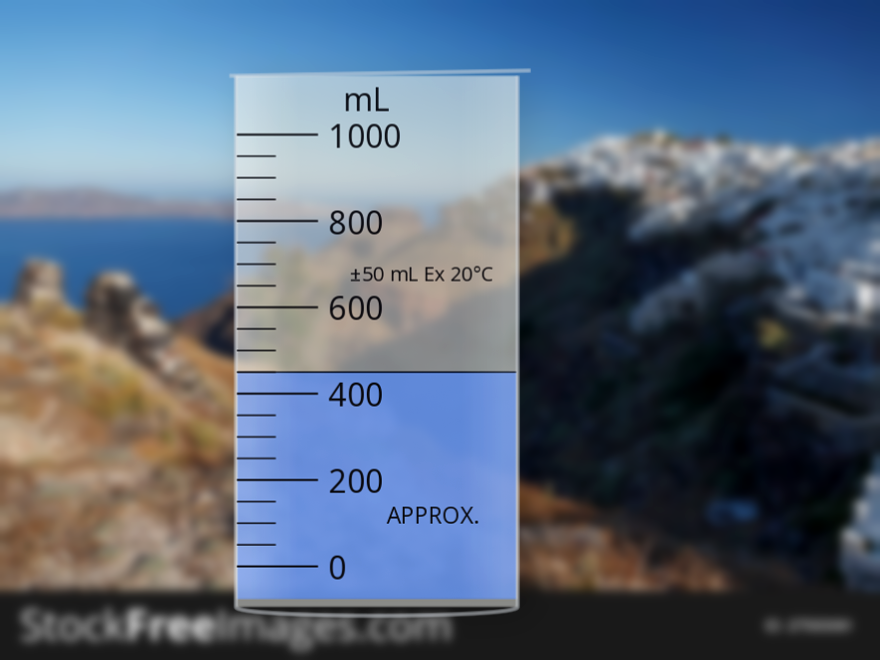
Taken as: value=450 unit=mL
